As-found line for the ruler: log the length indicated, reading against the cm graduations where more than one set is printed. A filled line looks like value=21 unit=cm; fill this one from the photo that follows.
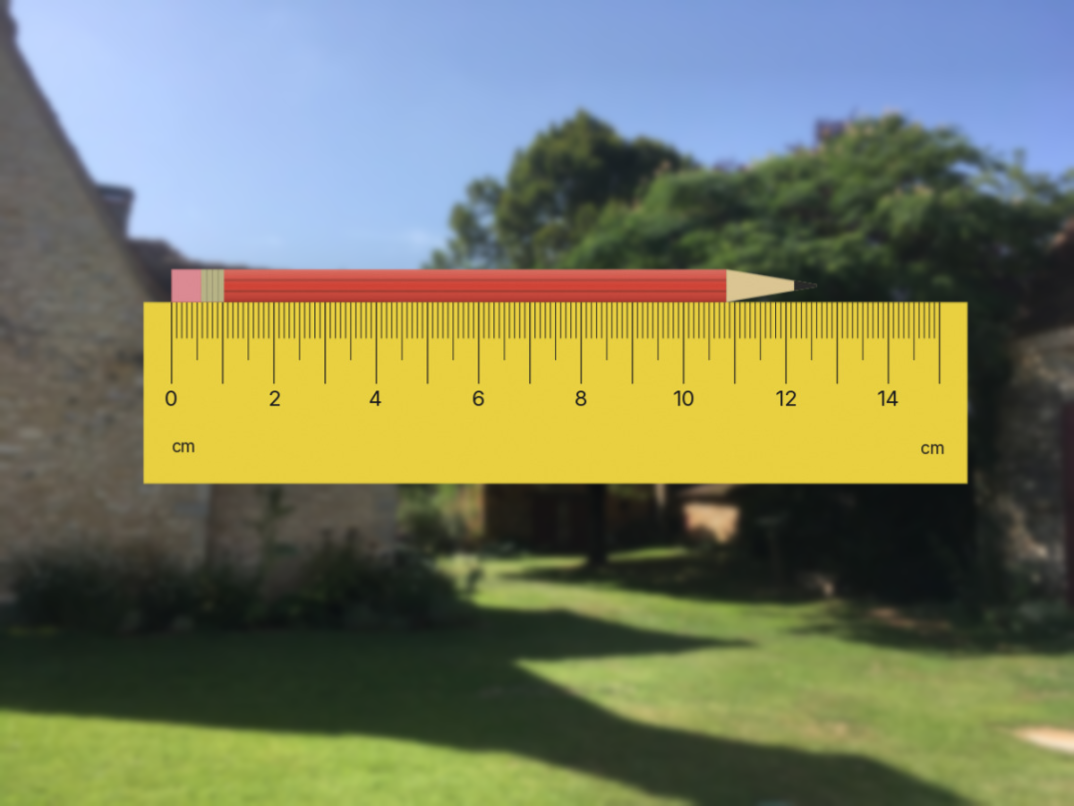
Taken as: value=12.6 unit=cm
